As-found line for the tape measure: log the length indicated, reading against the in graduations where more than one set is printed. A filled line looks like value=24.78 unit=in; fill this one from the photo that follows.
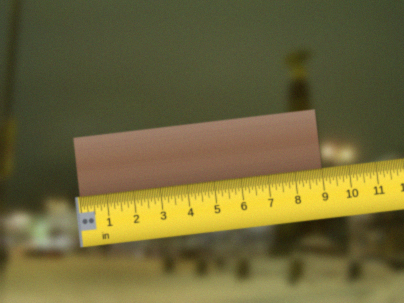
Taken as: value=9 unit=in
